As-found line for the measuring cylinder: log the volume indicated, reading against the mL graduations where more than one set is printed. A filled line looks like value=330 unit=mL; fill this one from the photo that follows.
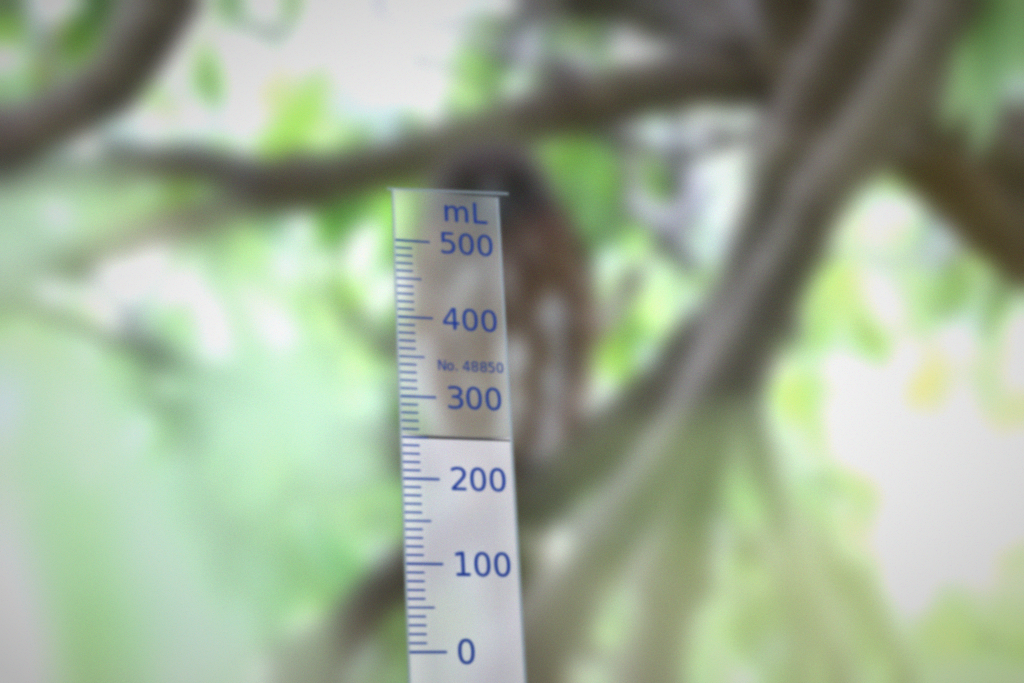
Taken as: value=250 unit=mL
